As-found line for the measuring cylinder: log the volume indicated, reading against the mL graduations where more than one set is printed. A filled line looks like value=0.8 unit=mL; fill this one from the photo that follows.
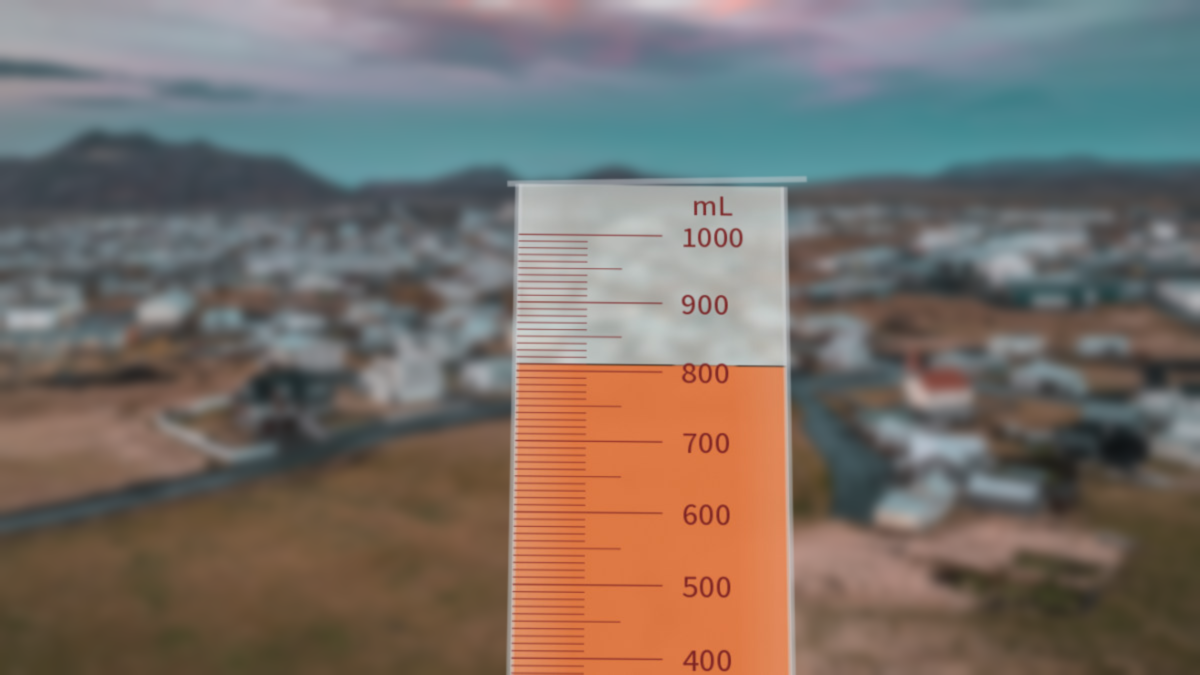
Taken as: value=810 unit=mL
